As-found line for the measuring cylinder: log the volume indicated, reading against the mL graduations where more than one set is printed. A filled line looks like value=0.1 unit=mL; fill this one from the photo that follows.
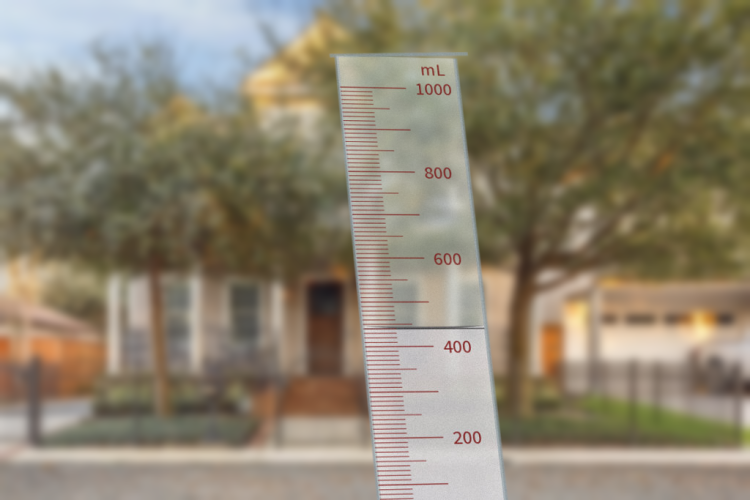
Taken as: value=440 unit=mL
